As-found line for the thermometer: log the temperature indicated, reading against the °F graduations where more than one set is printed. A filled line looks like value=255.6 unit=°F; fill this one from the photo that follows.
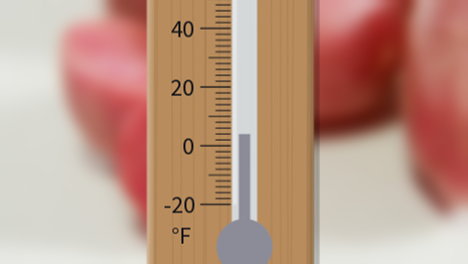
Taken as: value=4 unit=°F
